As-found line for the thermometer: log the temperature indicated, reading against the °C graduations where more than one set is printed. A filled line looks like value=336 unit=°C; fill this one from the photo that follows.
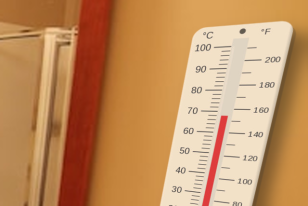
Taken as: value=68 unit=°C
